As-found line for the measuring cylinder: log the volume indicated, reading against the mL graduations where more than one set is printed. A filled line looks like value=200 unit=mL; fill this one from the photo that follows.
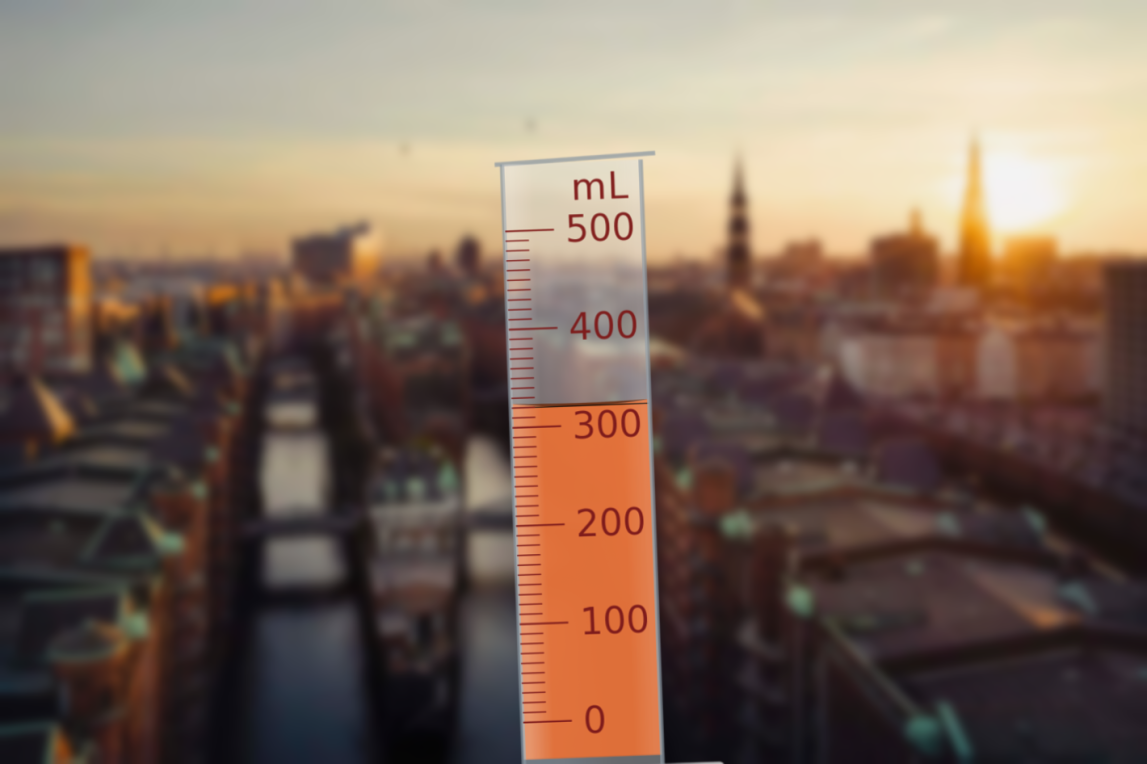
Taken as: value=320 unit=mL
